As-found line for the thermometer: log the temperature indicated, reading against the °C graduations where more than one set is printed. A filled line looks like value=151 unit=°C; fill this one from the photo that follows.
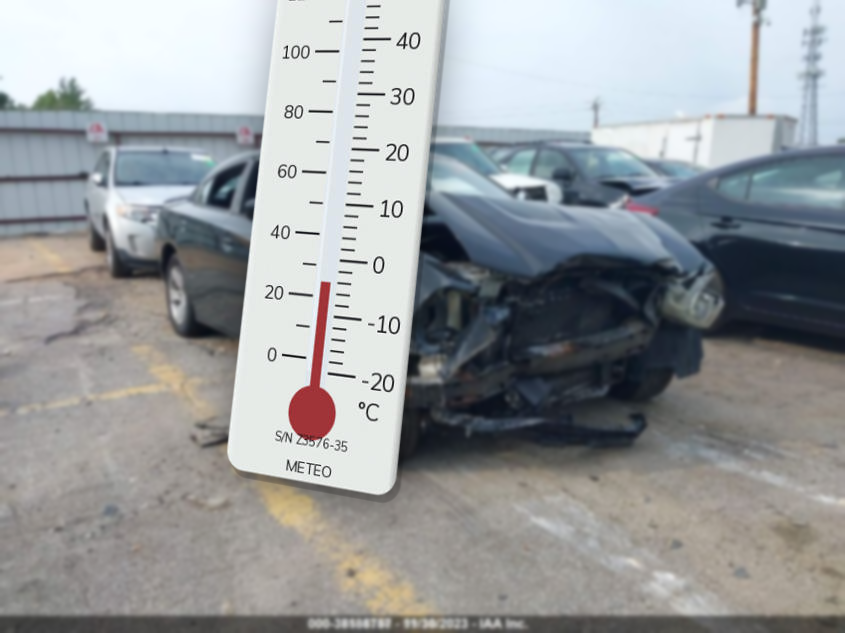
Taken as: value=-4 unit=°C
